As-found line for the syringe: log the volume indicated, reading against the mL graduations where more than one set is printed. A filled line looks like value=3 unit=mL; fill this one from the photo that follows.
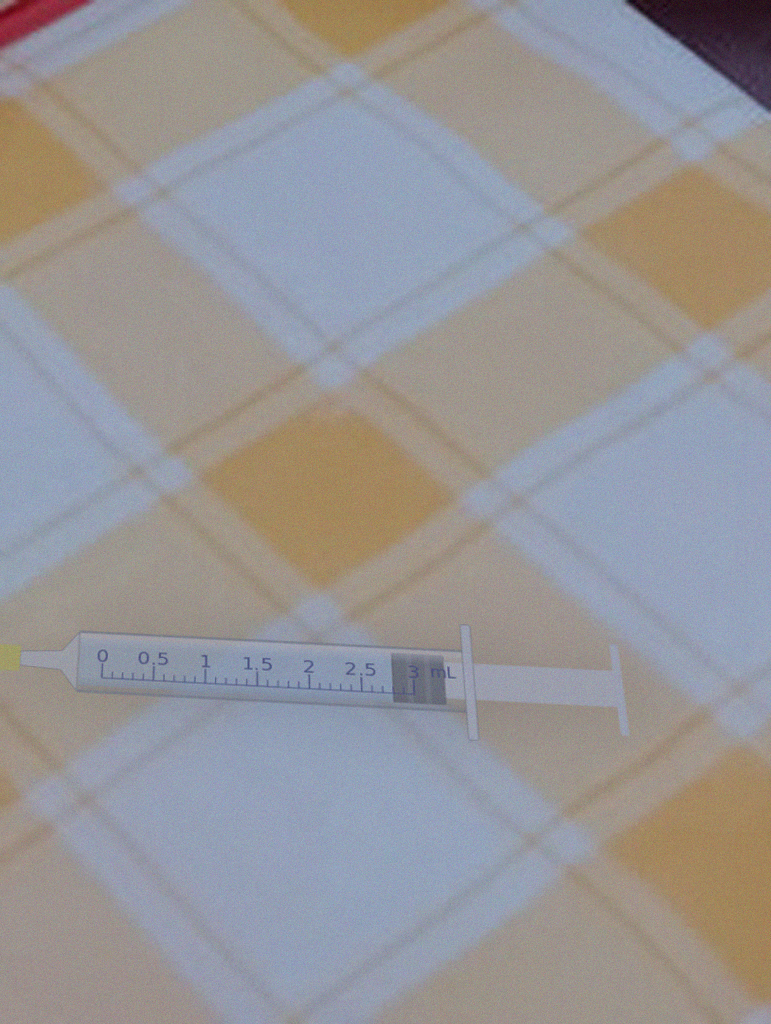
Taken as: value=2.8 unit=mL
